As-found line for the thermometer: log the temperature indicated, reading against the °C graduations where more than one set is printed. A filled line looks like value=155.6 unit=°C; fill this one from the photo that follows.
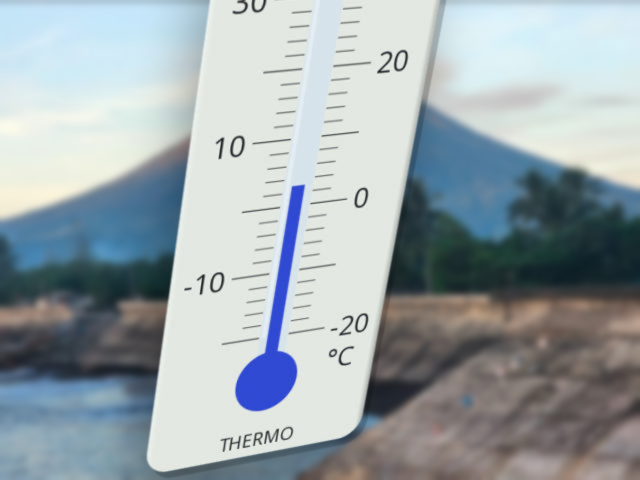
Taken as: value=3 unit=°C
